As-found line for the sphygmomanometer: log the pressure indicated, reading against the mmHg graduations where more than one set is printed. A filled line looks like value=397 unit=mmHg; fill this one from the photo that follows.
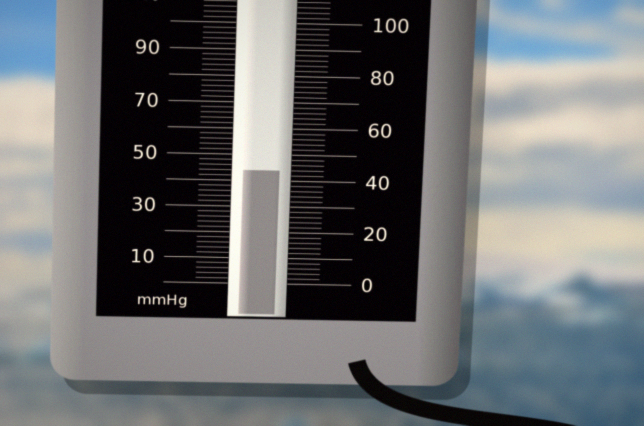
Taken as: value=44 unit=mmHg
